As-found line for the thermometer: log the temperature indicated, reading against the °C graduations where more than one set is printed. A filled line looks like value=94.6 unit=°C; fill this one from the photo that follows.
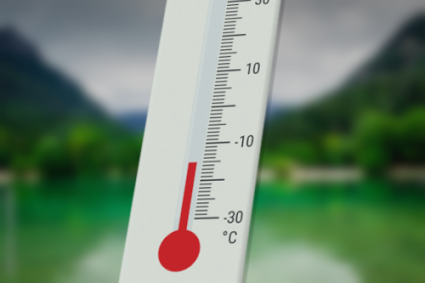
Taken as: value=-15 unit=°C
